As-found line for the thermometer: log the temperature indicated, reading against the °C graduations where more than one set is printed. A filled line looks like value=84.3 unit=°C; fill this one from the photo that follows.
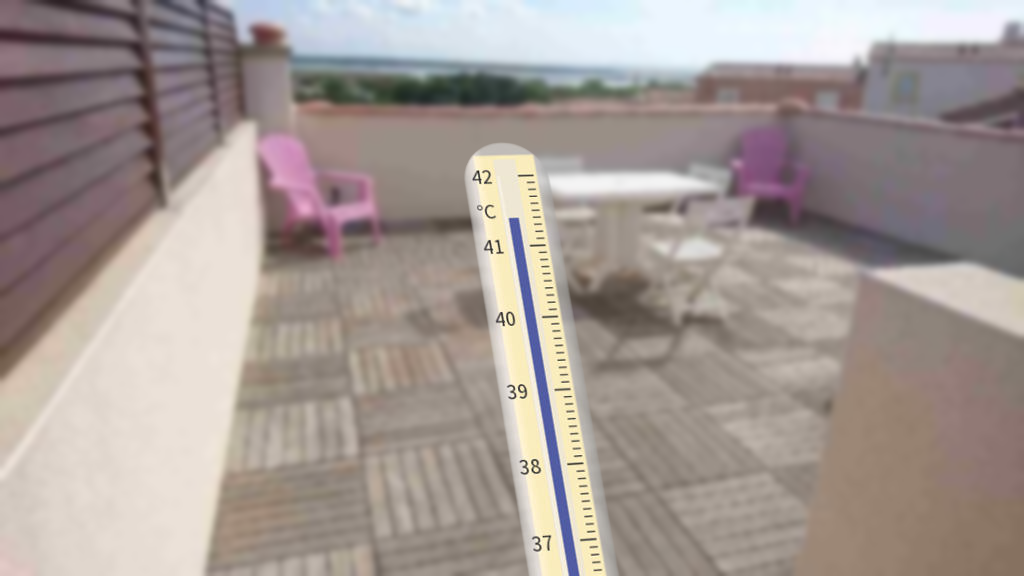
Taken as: value=41.4 unit=°C
